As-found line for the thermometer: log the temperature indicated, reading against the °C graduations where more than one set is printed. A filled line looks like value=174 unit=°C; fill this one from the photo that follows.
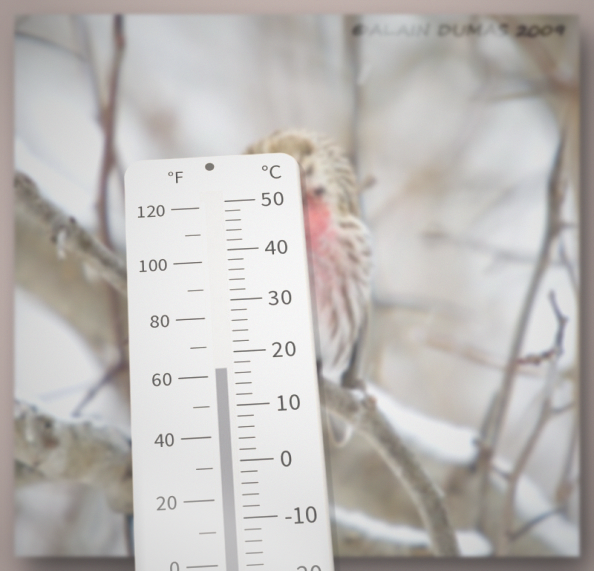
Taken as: value=17 unit=°C
